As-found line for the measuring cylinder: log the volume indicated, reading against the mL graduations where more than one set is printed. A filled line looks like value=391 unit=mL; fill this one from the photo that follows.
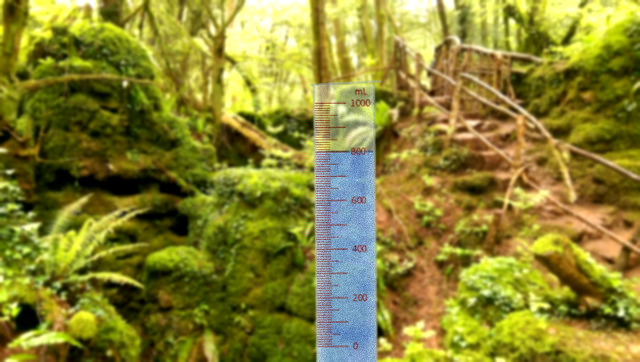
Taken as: value=800 unit=mL
